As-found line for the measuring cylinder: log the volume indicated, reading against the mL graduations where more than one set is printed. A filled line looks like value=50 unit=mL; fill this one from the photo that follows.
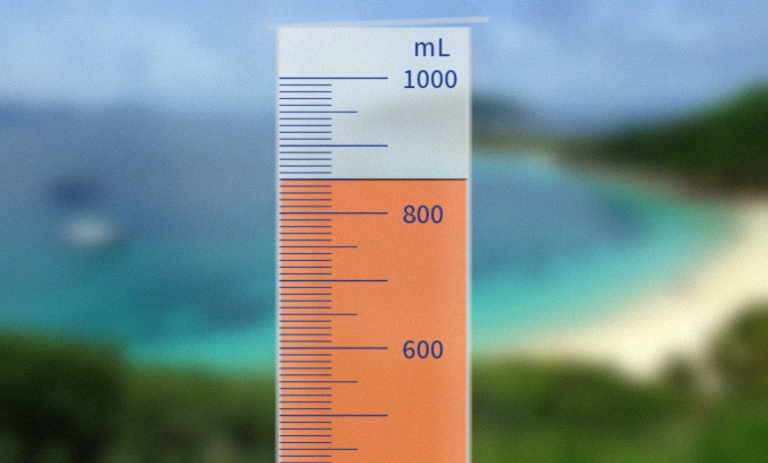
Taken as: value=850 unit=mL
